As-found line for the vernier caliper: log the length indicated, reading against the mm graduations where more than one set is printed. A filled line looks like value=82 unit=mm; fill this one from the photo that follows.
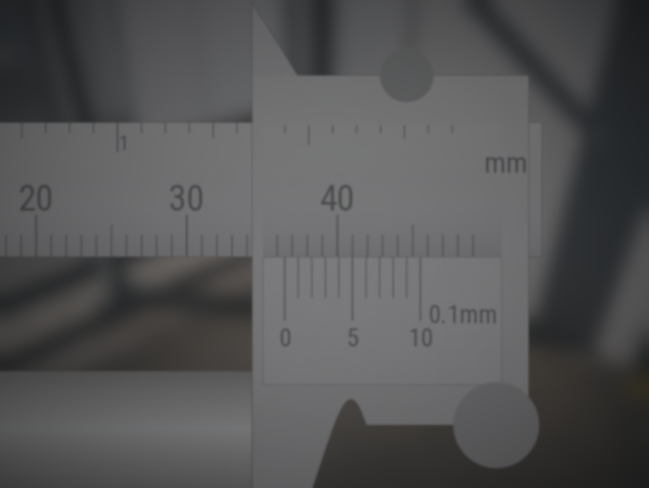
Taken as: value=36.5 unit=mm
